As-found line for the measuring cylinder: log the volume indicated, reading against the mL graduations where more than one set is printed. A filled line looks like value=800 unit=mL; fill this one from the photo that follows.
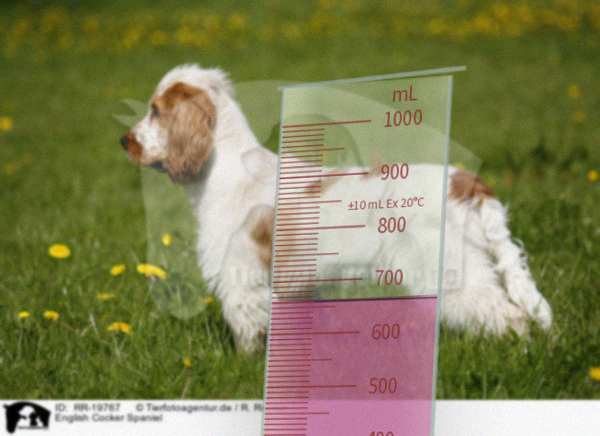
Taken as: value=660 unit=mL
